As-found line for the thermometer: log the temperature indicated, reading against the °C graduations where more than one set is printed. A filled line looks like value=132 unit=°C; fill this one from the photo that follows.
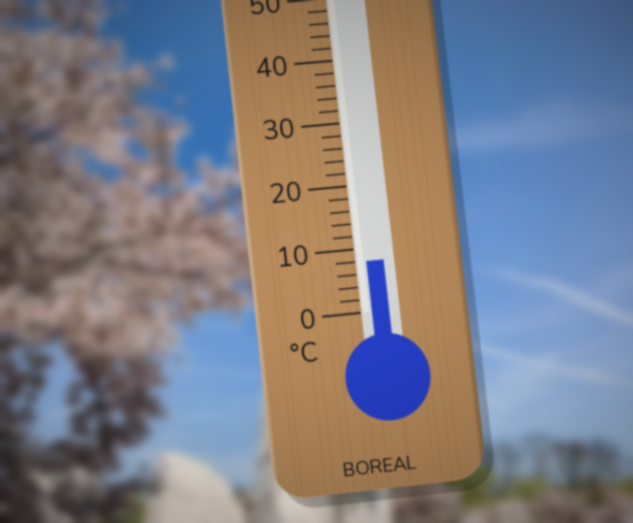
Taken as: value=8 unit=°C
